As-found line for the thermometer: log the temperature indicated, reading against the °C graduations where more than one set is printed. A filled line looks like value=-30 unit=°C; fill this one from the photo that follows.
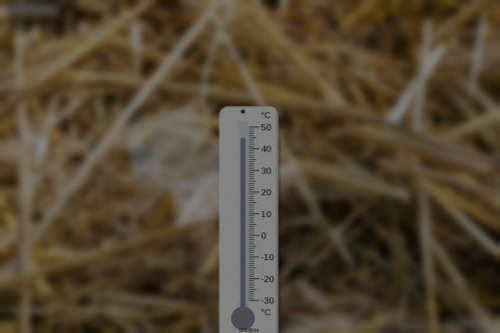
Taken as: value=45 unit=°C
